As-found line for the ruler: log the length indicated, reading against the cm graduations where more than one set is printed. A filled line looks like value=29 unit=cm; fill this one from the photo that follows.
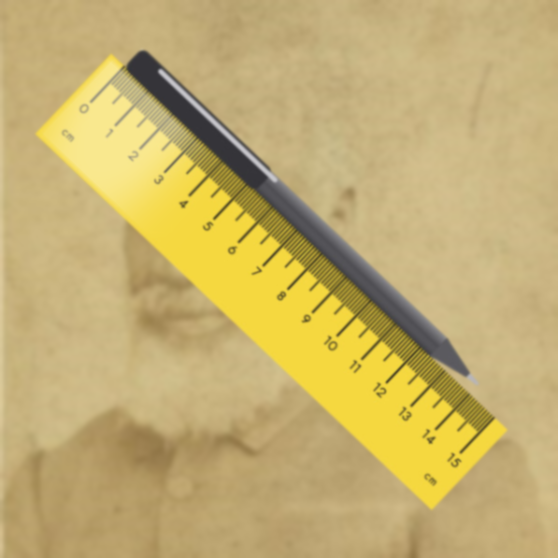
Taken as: value=14 unit=cm
